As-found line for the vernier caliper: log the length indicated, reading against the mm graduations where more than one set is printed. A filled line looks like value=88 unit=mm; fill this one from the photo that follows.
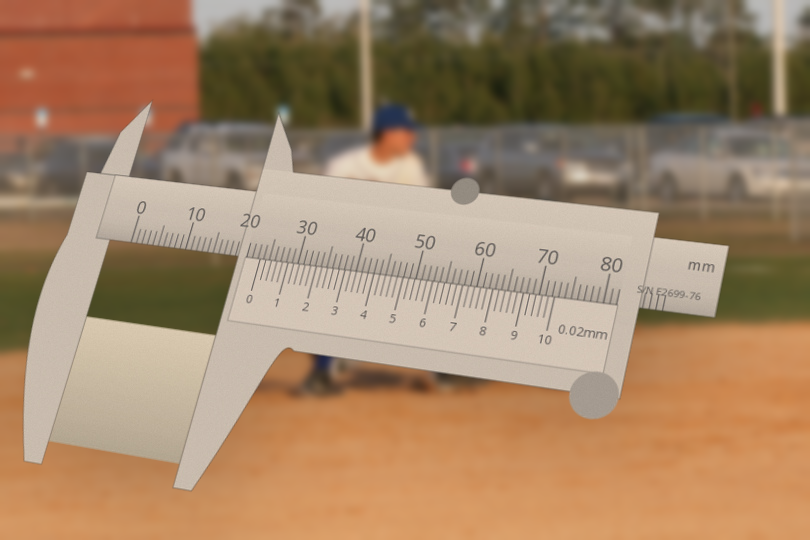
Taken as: value=23.4 unit=mm
